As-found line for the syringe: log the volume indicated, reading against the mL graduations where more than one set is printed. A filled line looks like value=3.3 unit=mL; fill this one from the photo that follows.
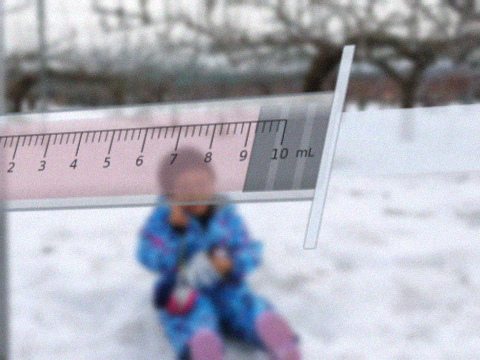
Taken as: value=9.2 unit=mL
